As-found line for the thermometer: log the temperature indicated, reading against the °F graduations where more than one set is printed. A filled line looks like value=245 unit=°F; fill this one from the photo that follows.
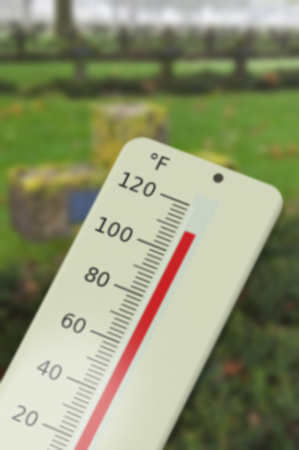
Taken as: value=110 unit=°F
